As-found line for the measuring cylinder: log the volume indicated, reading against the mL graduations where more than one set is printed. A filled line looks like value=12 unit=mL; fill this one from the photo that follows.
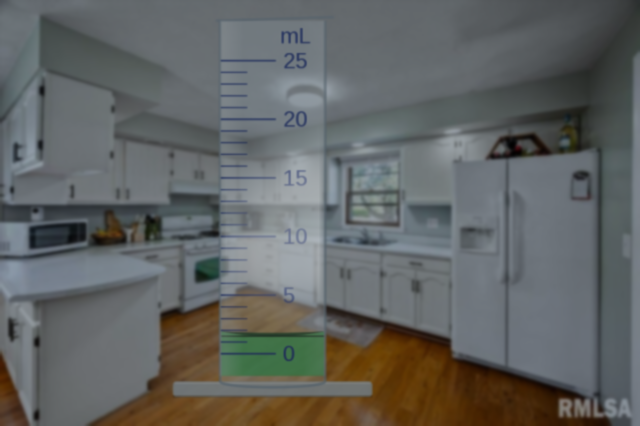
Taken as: value=1.5 unit=mL
